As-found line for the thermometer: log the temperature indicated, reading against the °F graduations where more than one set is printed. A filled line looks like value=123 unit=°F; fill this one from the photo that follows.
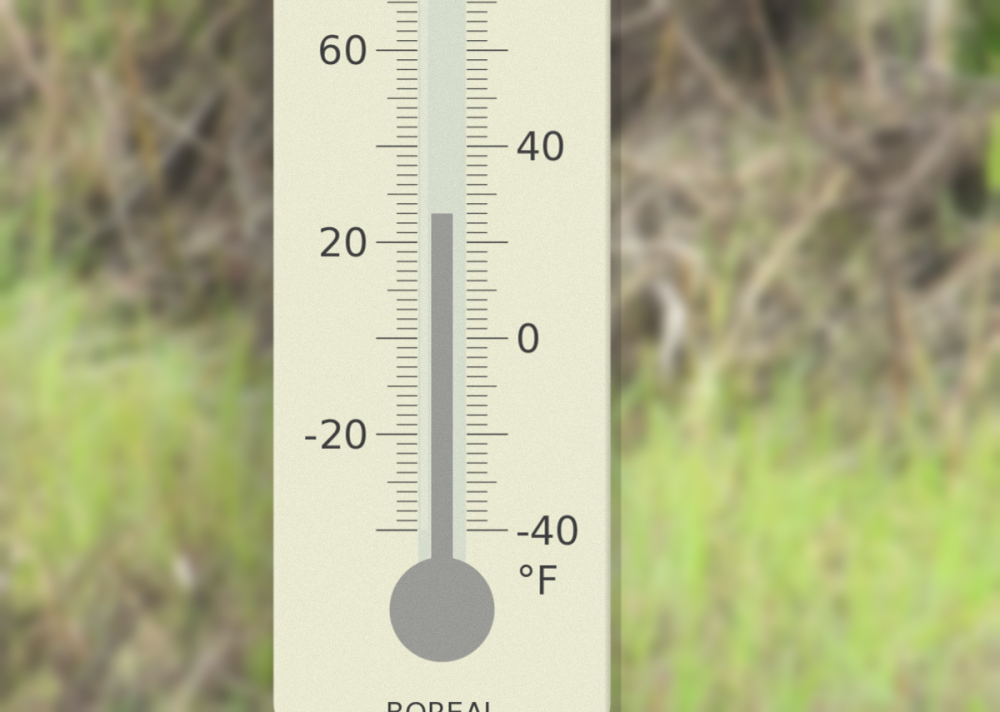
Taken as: value=26 unit=°F
